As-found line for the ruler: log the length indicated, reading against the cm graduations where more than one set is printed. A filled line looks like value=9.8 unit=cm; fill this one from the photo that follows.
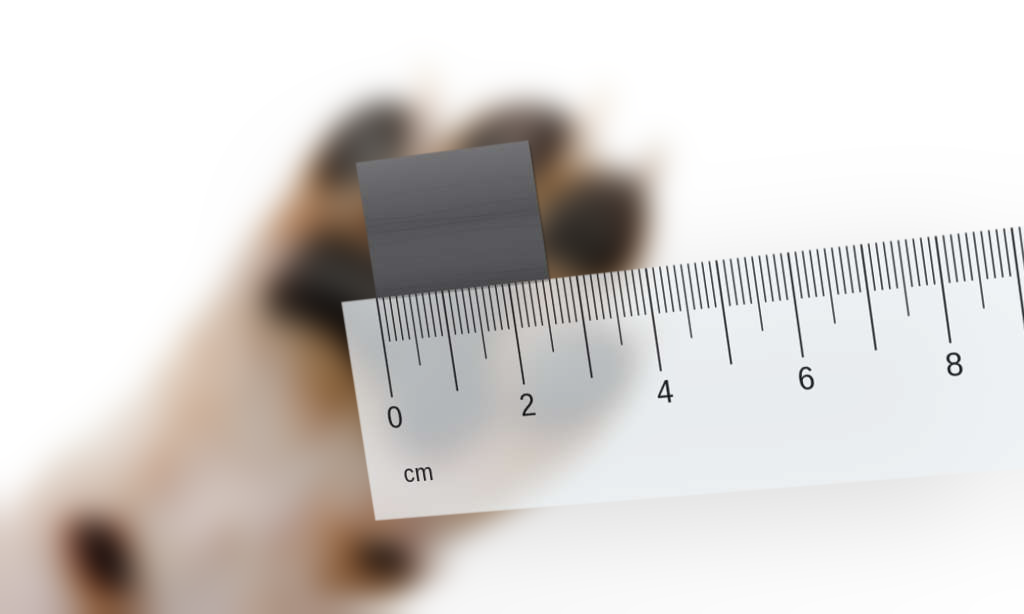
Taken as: value=2.6 unit=cm
